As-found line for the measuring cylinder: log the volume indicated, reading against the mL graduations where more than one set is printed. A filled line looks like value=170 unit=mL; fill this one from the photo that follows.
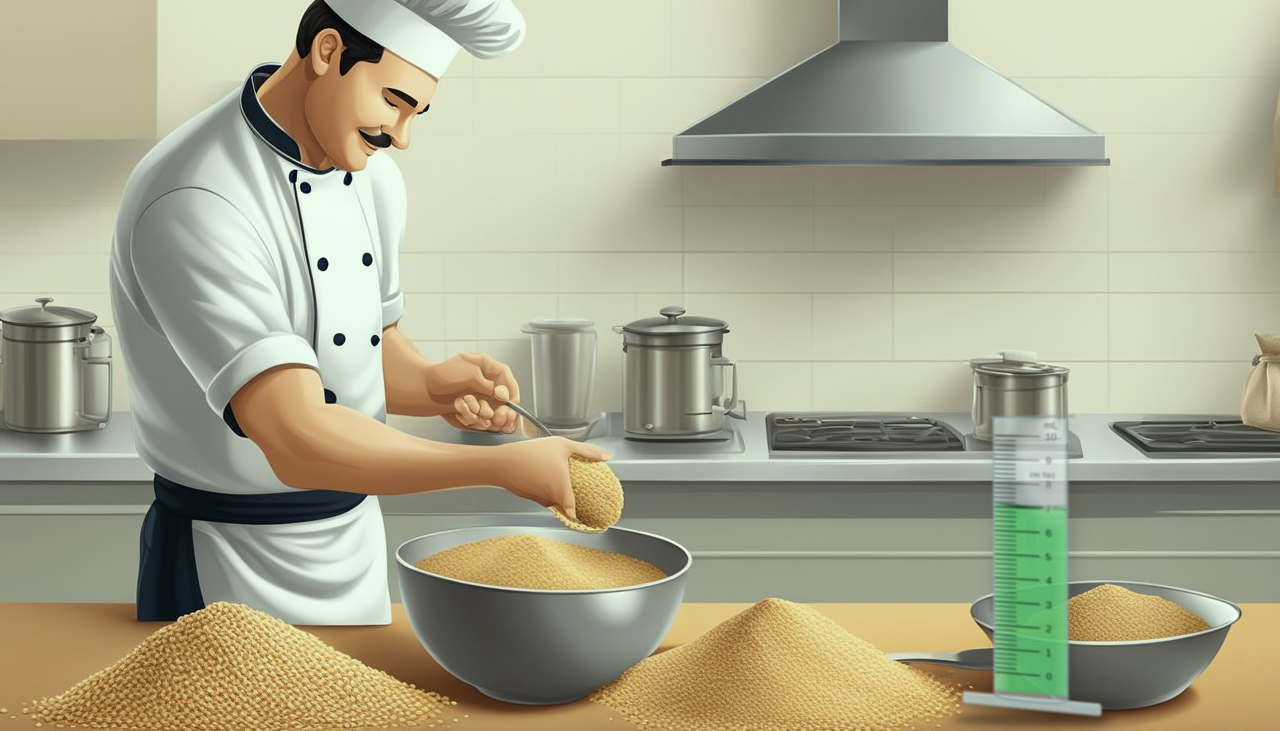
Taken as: value=7 unit=mL
